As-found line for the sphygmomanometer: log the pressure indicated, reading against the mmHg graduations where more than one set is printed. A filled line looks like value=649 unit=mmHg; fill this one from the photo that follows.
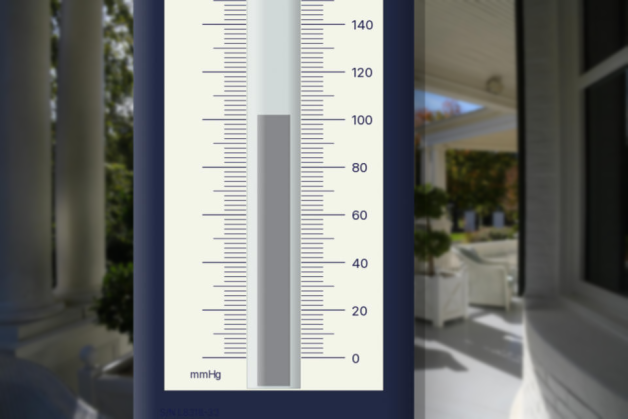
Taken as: value=102 unit=mmHg
